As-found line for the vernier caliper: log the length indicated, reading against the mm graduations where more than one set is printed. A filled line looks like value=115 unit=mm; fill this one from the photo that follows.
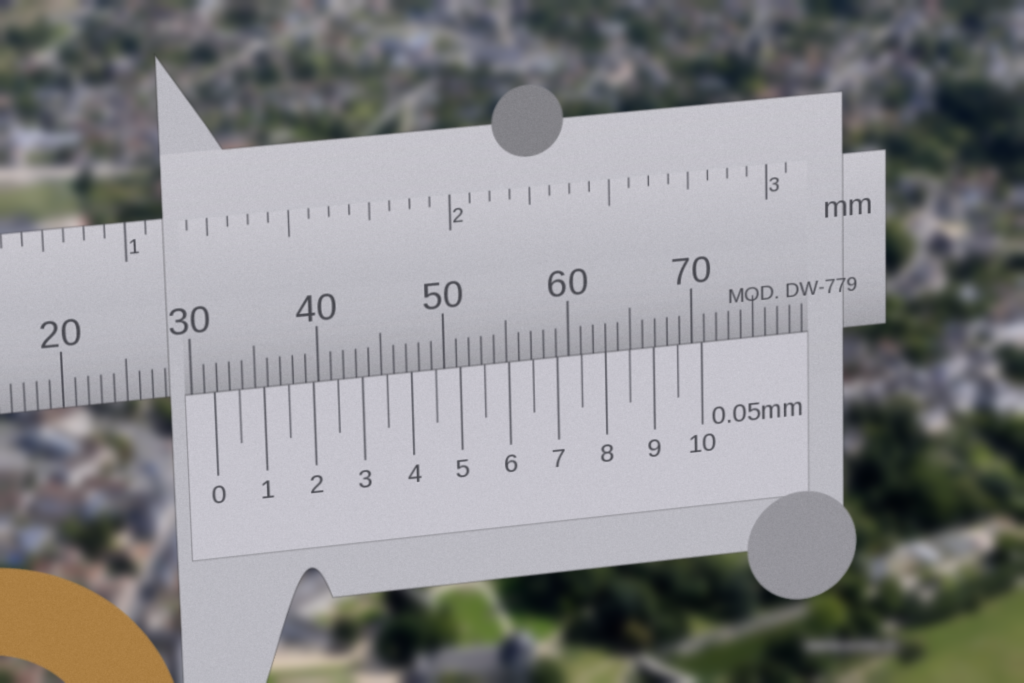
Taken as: value=31.8 unit=mm
